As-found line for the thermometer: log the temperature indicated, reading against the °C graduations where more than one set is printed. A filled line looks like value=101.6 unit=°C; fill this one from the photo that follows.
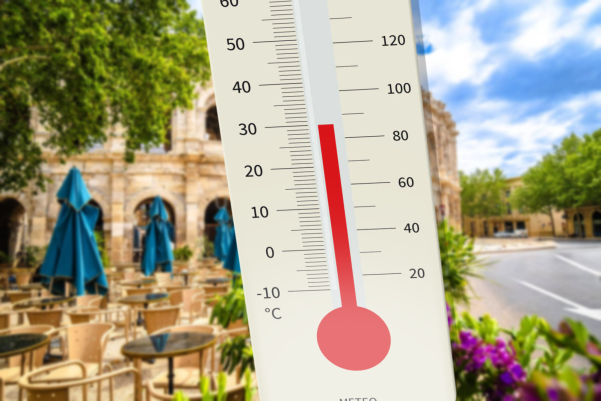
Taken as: value=30 unit=°C
